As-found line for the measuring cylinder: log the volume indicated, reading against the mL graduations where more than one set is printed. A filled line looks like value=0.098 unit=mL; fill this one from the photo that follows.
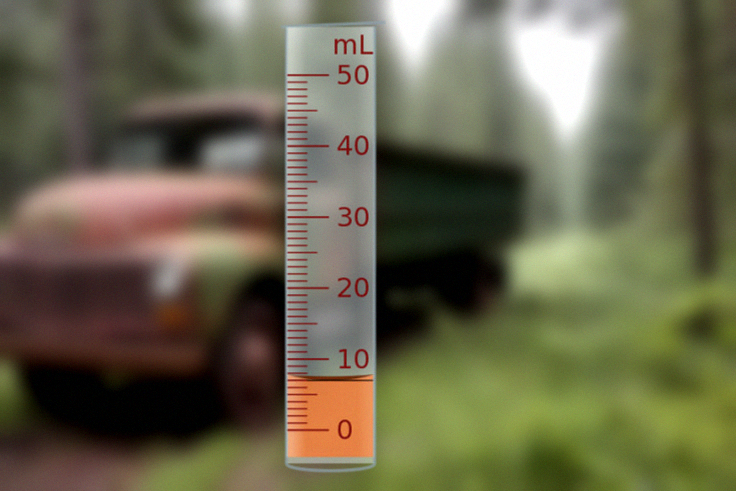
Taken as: value=7 unit=mL
